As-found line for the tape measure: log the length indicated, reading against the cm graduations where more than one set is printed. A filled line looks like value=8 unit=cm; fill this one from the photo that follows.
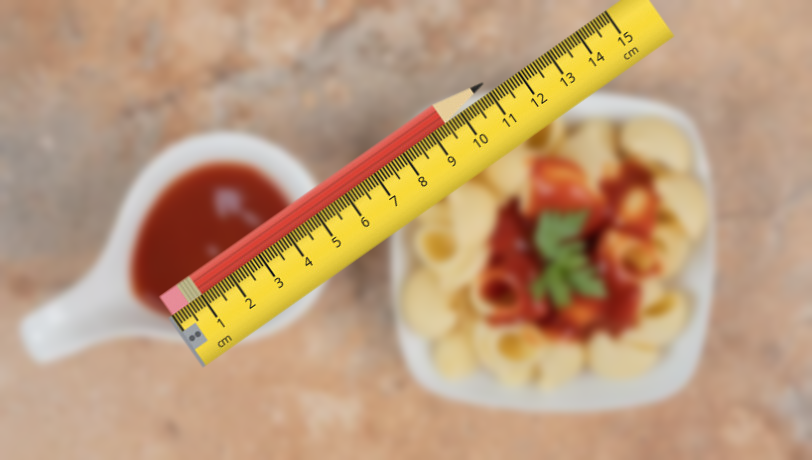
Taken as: value=11 unit=cm
